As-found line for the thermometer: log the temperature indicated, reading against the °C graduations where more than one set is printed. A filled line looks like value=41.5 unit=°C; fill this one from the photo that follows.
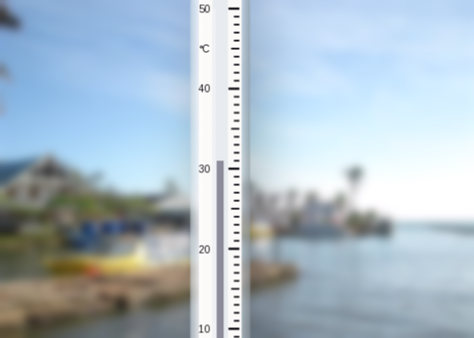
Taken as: value=31 unit=°C
